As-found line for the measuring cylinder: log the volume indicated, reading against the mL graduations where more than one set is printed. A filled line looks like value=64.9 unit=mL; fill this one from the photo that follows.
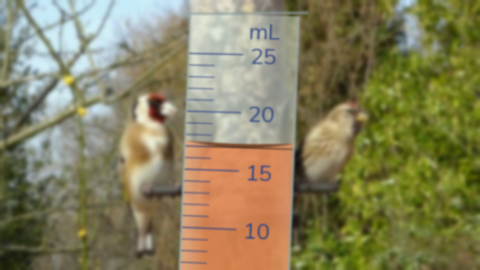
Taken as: value=17 unit=mL
